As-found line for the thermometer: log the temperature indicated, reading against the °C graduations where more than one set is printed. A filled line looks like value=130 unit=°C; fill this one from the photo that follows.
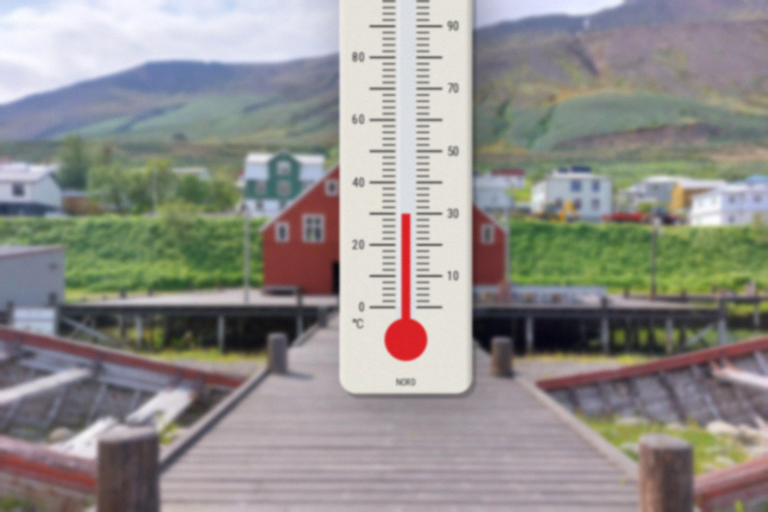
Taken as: value=30 unit=°C
